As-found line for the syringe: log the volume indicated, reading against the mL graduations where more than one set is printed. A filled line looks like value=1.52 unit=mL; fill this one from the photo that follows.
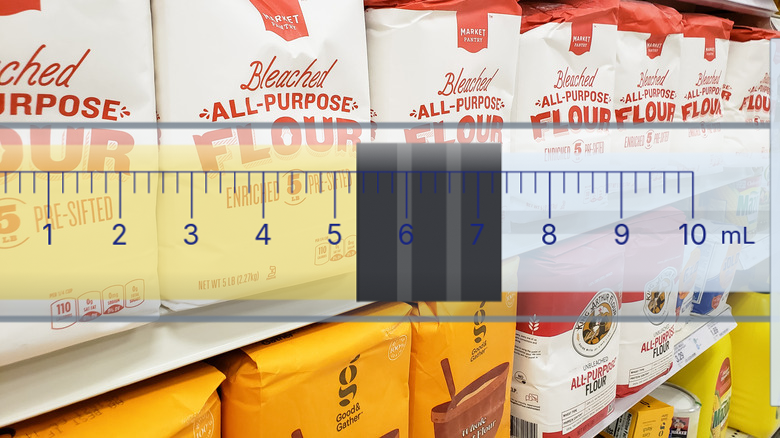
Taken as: value=5.3 unit=mL
